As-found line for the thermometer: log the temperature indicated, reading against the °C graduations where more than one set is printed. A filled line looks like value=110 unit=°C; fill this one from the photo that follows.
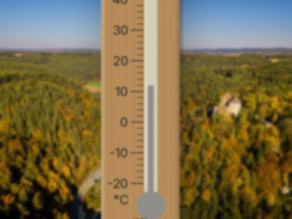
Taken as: value=12 unit=°C
